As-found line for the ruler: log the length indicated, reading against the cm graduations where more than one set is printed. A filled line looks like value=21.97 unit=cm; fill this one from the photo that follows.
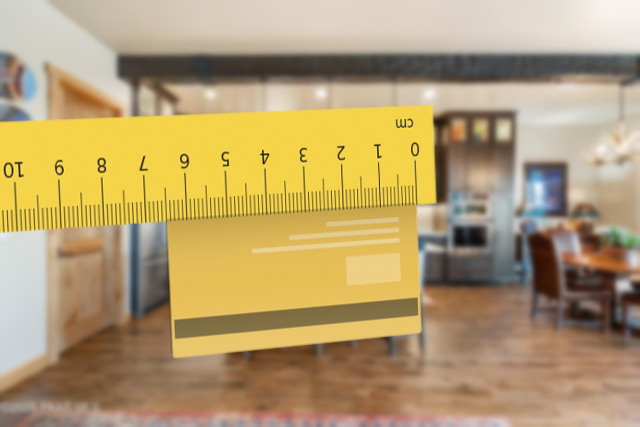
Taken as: value=6.5 unit=cm
